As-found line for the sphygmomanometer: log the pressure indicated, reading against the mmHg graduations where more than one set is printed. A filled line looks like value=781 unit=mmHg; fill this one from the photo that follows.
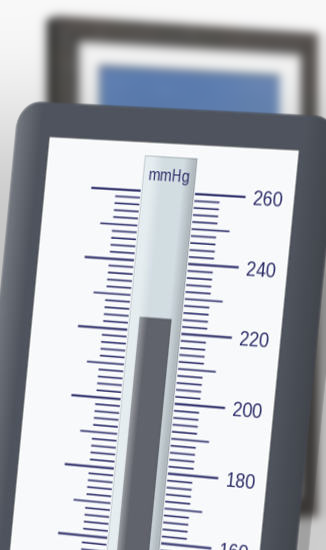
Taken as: value=224 unit=mmHg
